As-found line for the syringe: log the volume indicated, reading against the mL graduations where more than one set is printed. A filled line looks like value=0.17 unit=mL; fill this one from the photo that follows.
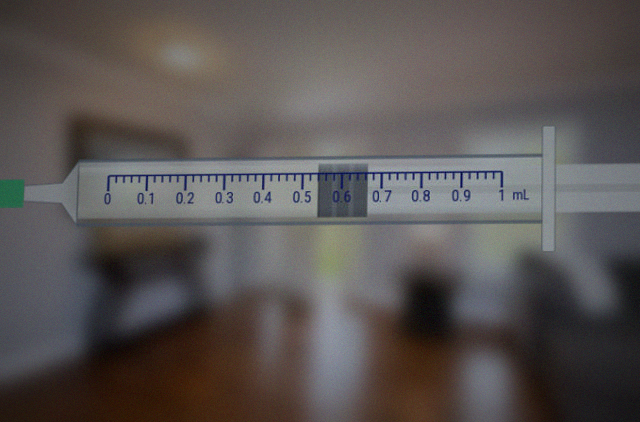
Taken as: value=0.54 unit=mL
